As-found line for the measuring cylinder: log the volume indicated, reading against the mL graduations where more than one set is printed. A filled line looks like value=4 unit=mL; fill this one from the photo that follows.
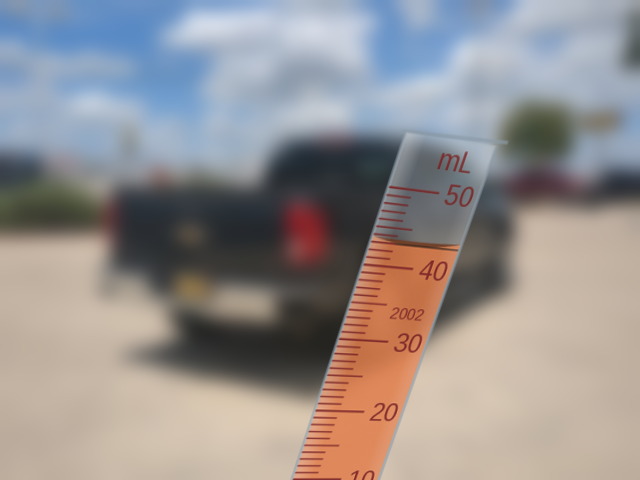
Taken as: value=43 unit=mL
